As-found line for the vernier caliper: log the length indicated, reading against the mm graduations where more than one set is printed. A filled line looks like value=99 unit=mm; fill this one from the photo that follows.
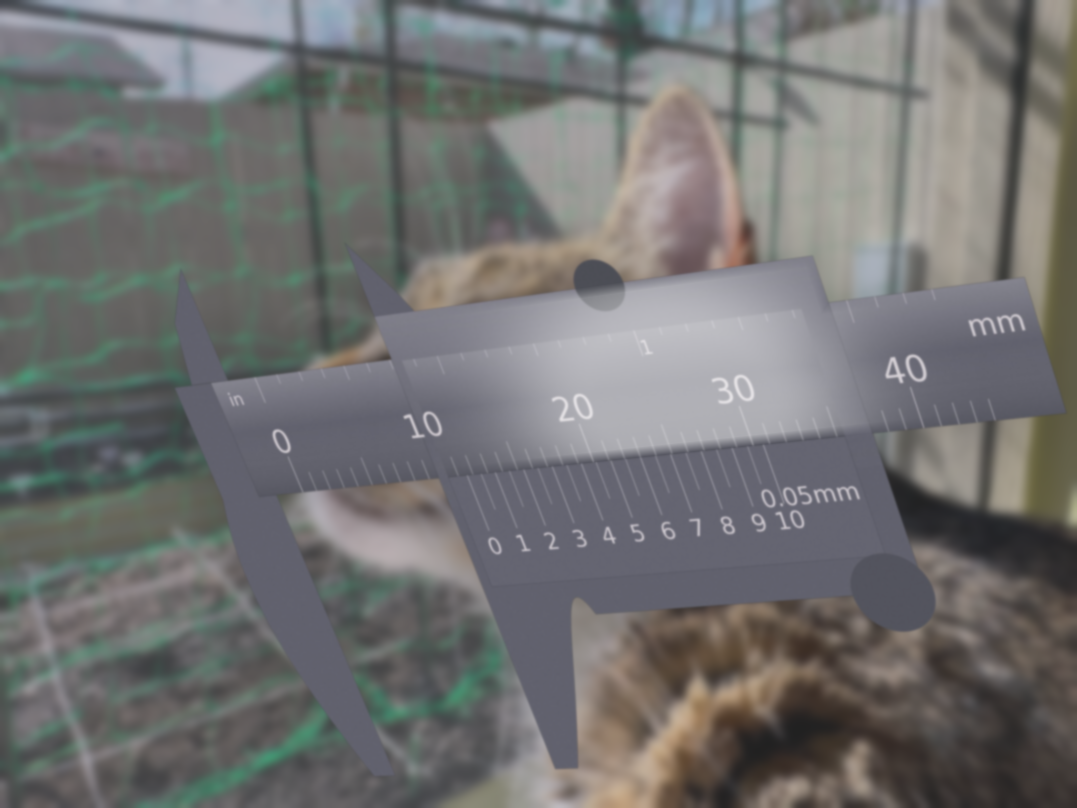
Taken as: value=11.6 unit=mm
